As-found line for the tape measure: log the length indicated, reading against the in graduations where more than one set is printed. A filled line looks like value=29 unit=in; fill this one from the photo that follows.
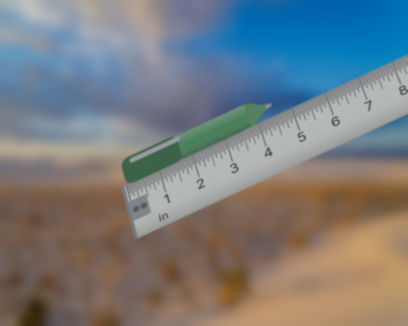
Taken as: value=4.5 unit=in
